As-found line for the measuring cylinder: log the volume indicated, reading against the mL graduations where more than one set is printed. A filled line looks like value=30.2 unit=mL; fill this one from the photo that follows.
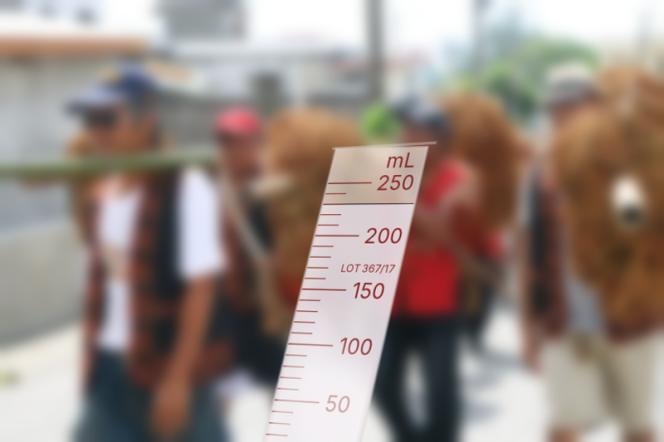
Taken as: value=230 unit=mL
